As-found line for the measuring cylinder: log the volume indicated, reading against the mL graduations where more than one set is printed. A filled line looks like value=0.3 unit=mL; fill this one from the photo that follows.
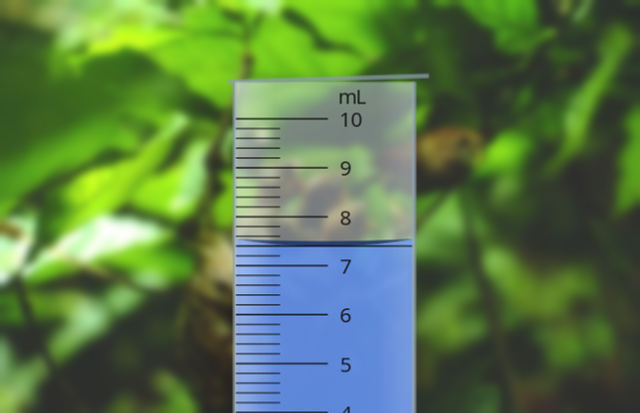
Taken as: value=7.4 unit=mL
